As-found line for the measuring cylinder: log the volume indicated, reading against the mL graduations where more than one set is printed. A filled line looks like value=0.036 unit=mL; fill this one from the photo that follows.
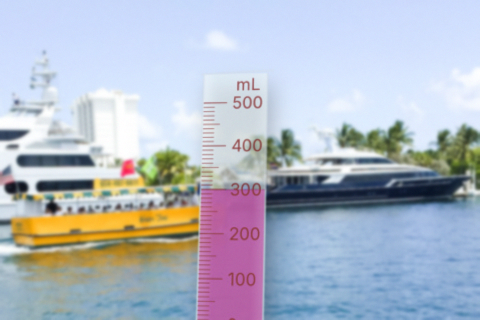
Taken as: value=300 unit=mL
